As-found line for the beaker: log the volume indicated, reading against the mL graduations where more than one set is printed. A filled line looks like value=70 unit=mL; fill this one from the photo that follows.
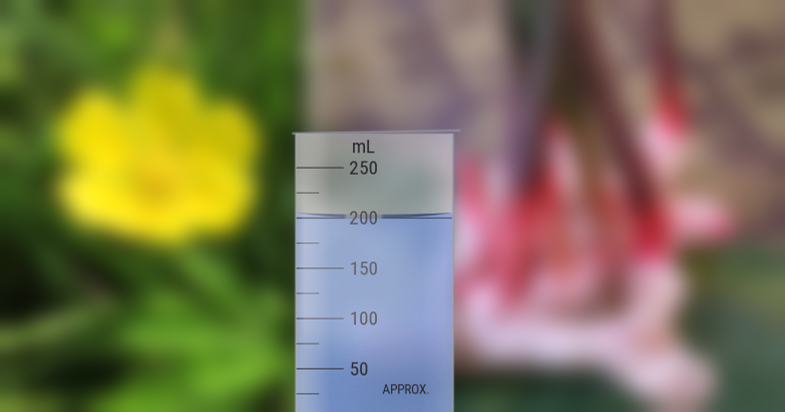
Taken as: value=200 unit=mL
